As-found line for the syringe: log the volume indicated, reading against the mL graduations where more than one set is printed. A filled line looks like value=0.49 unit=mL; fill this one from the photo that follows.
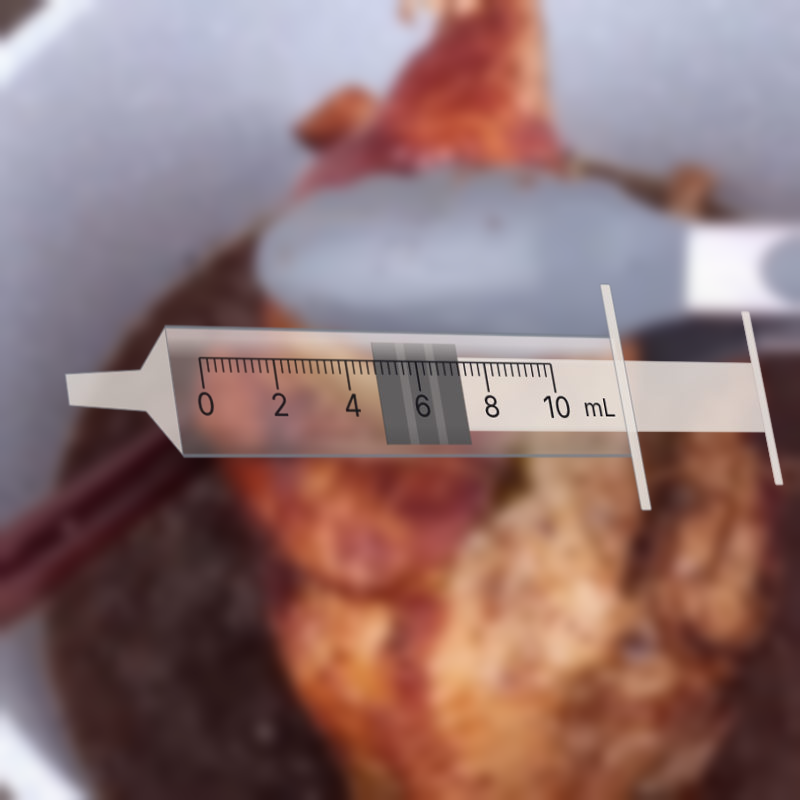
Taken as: value=4.8 unit=mL
